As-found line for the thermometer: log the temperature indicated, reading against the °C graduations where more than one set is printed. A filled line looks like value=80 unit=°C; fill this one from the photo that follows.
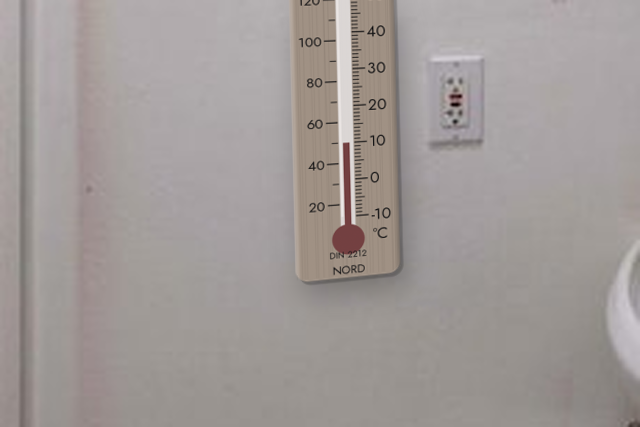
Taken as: value=10 unit=°C
